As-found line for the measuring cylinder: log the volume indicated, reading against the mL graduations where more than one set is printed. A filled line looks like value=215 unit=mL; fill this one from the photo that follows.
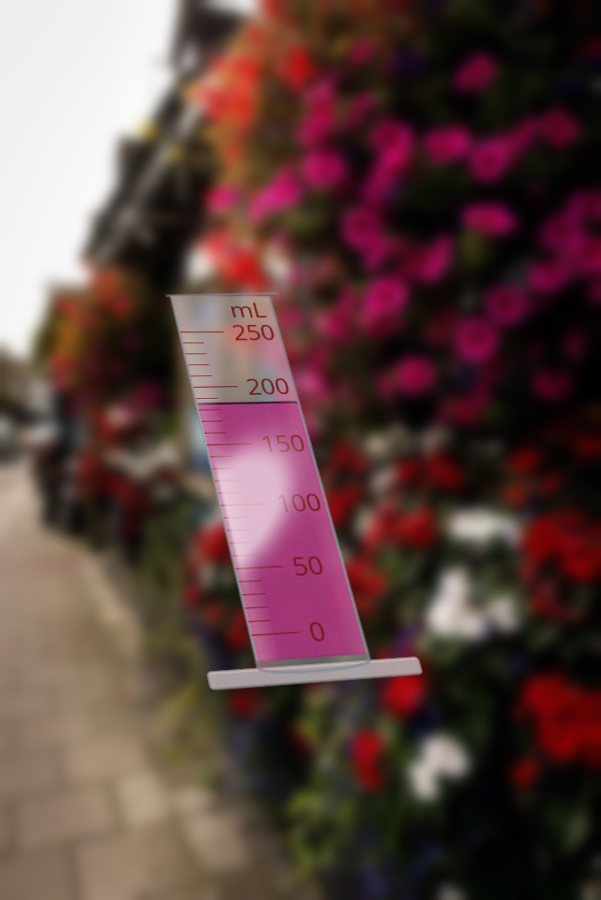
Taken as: value=185 unit=mL
